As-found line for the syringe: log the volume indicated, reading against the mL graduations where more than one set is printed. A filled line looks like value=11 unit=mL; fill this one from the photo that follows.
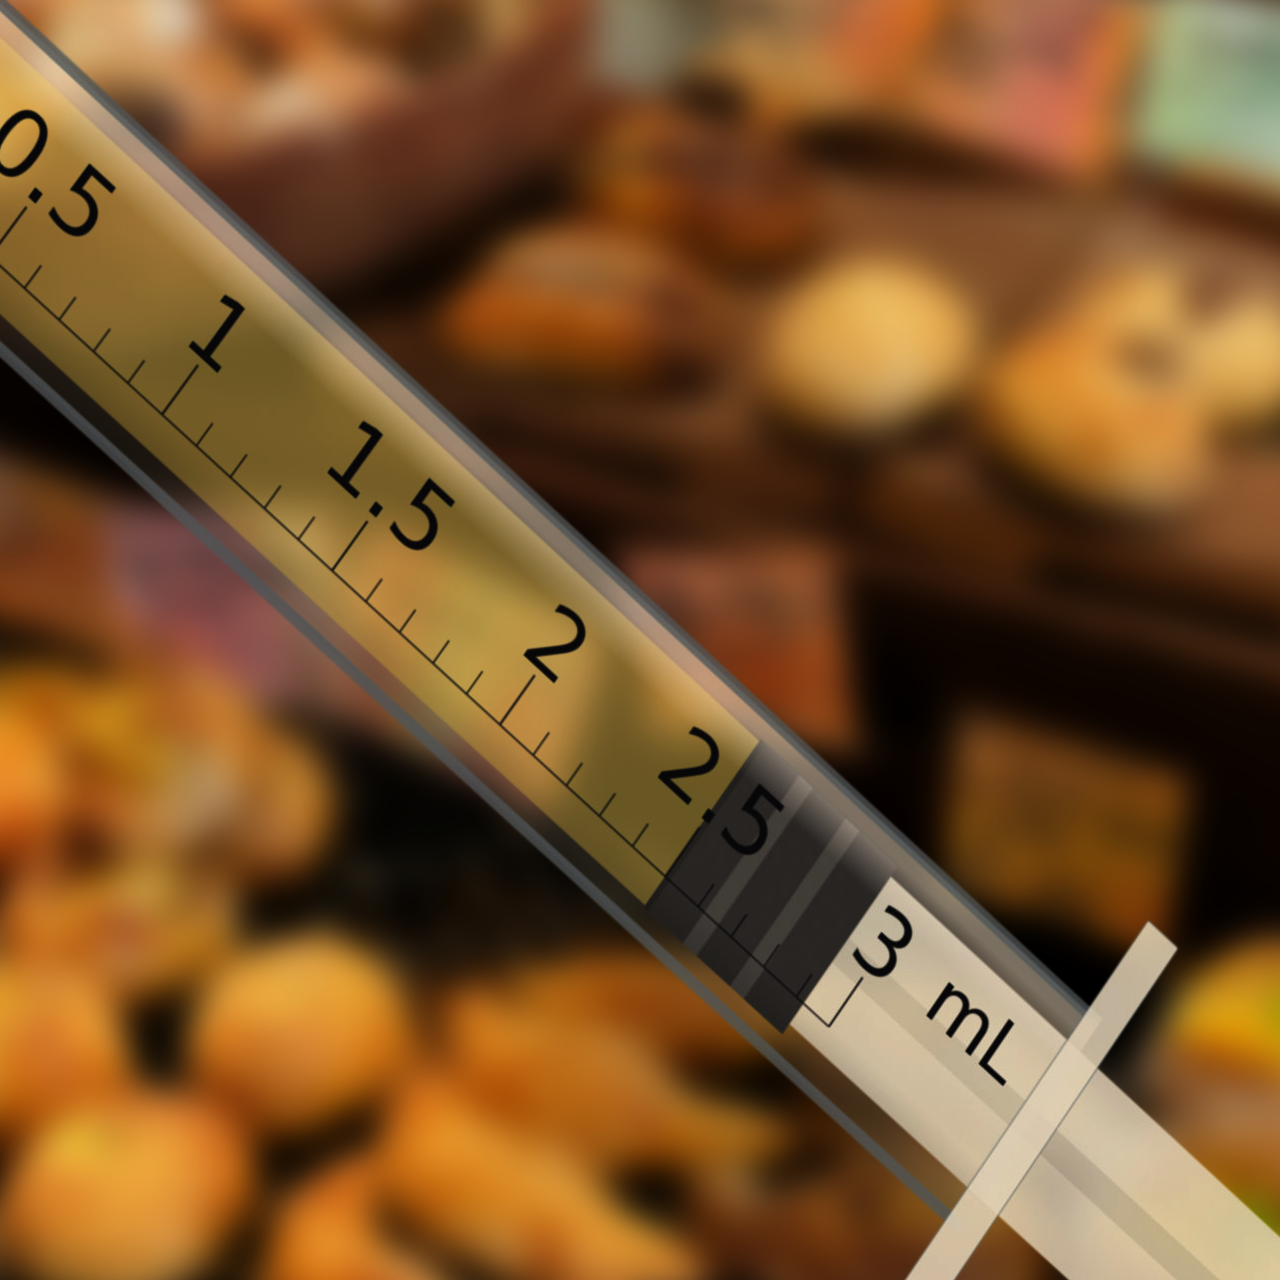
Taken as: value=2.5 unit=mL
